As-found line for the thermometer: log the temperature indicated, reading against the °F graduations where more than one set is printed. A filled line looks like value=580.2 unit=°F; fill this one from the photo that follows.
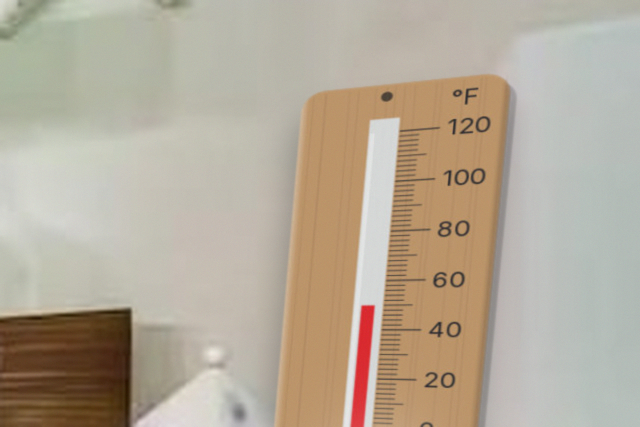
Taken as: value=50 unit=°F
